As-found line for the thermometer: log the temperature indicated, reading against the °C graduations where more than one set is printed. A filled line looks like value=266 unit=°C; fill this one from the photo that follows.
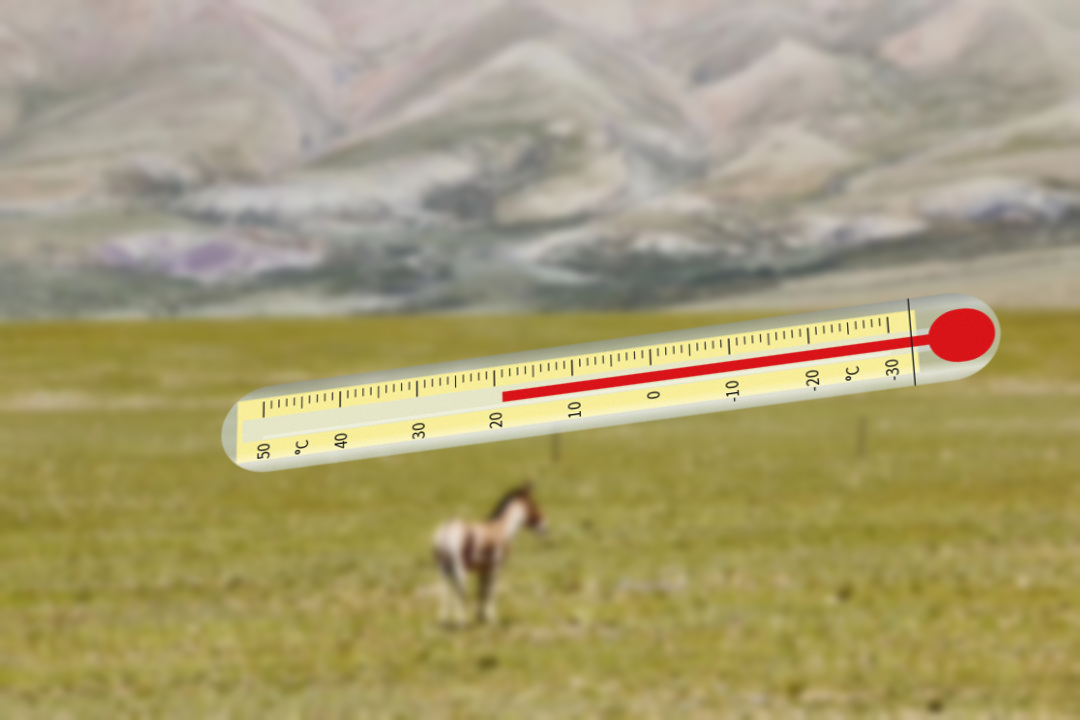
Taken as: value=19 unit=°C
